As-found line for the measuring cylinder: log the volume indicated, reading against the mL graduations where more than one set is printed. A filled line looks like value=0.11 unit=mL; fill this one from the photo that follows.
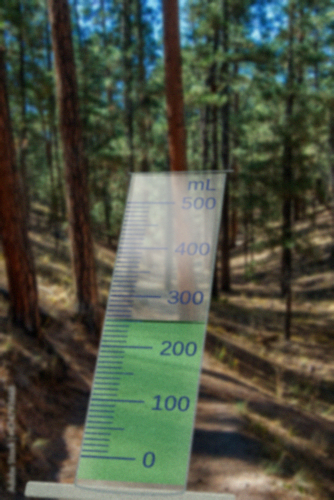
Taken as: value=250 unit=mL
